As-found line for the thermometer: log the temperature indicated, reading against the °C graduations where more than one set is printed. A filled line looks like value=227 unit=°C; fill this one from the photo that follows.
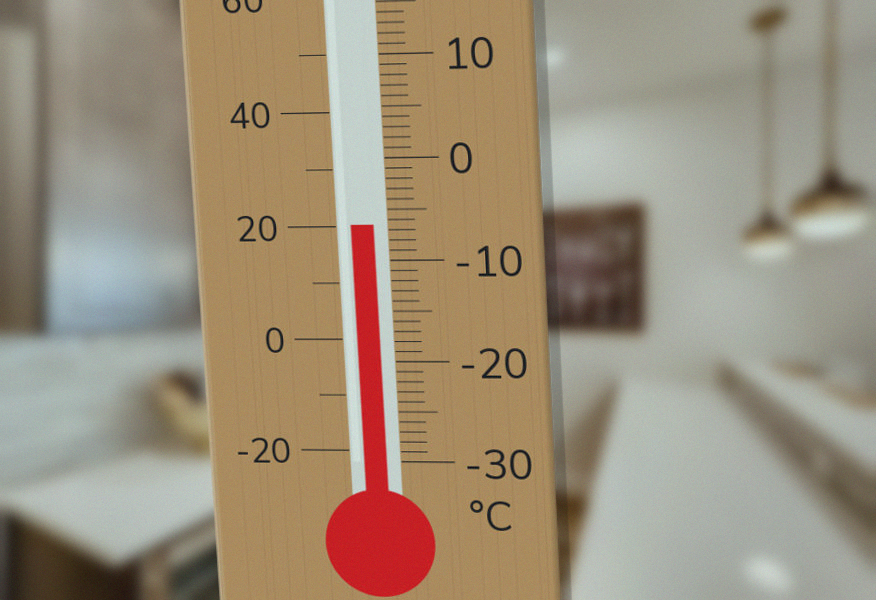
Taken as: value=-6.5 unit=°C
